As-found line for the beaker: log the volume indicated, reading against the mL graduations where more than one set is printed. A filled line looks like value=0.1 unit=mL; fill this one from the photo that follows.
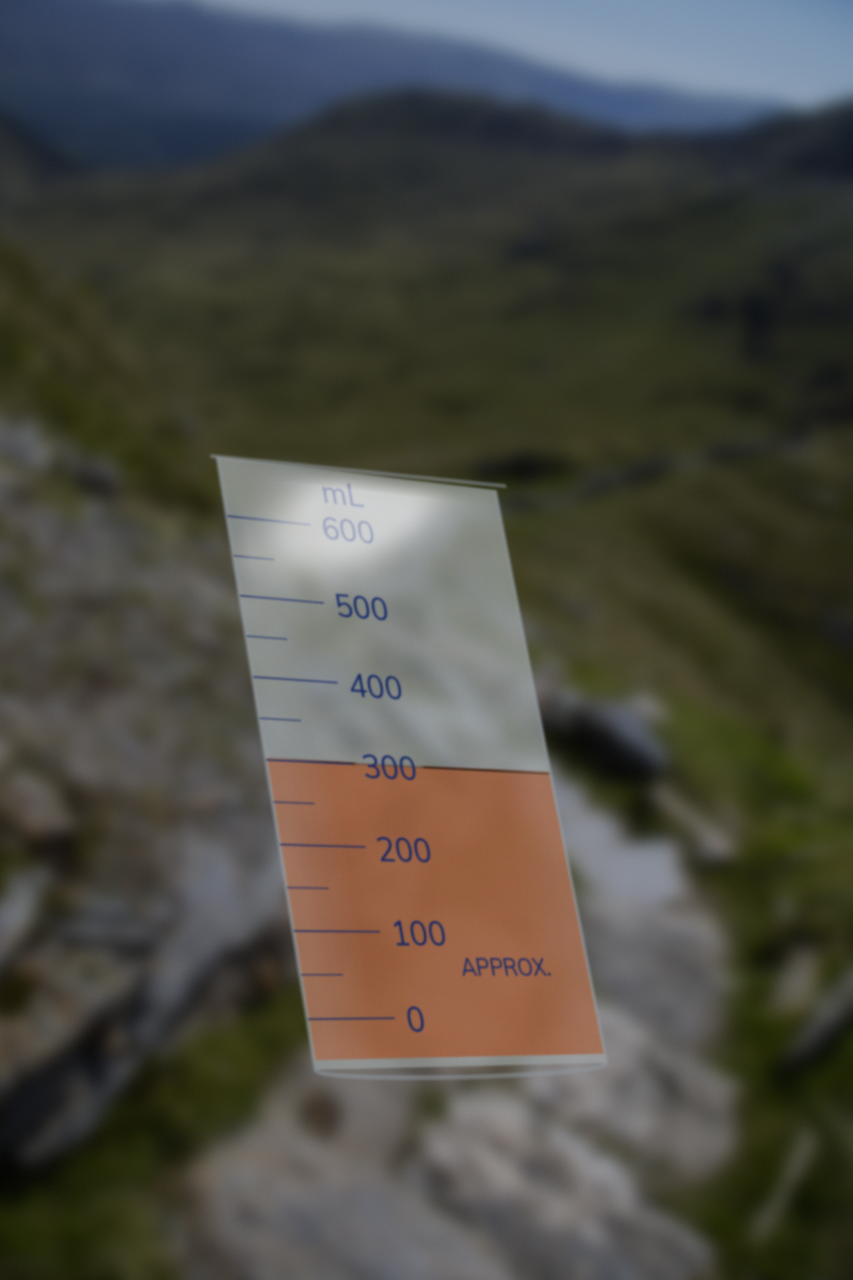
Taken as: value=300 unit=mL
